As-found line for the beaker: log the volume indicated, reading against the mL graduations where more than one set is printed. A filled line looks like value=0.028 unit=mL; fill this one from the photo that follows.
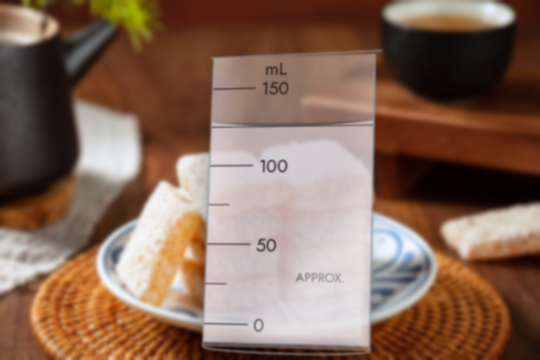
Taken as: value=125 unit=mL
